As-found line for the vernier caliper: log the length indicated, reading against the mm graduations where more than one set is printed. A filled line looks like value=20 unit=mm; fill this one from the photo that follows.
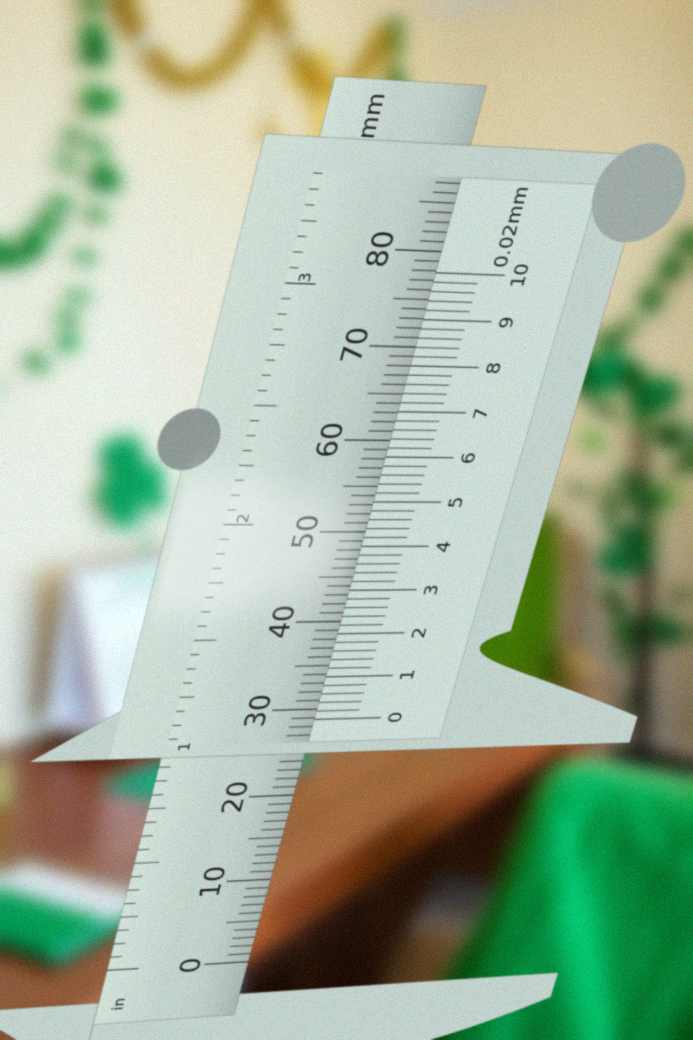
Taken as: value=28.8 unit=mm
